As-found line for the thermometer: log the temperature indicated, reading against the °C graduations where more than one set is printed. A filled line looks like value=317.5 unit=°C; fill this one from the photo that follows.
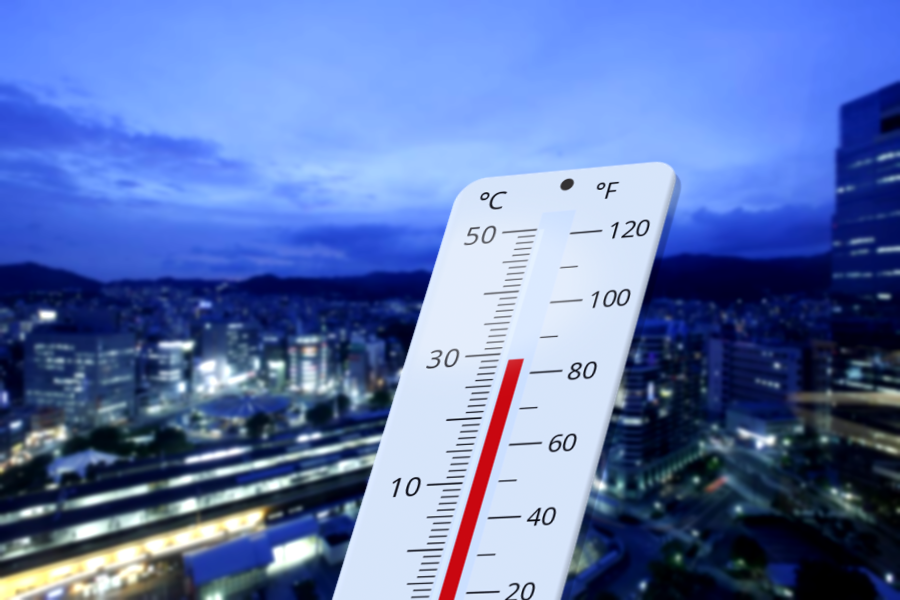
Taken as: value=29 unit=°C
